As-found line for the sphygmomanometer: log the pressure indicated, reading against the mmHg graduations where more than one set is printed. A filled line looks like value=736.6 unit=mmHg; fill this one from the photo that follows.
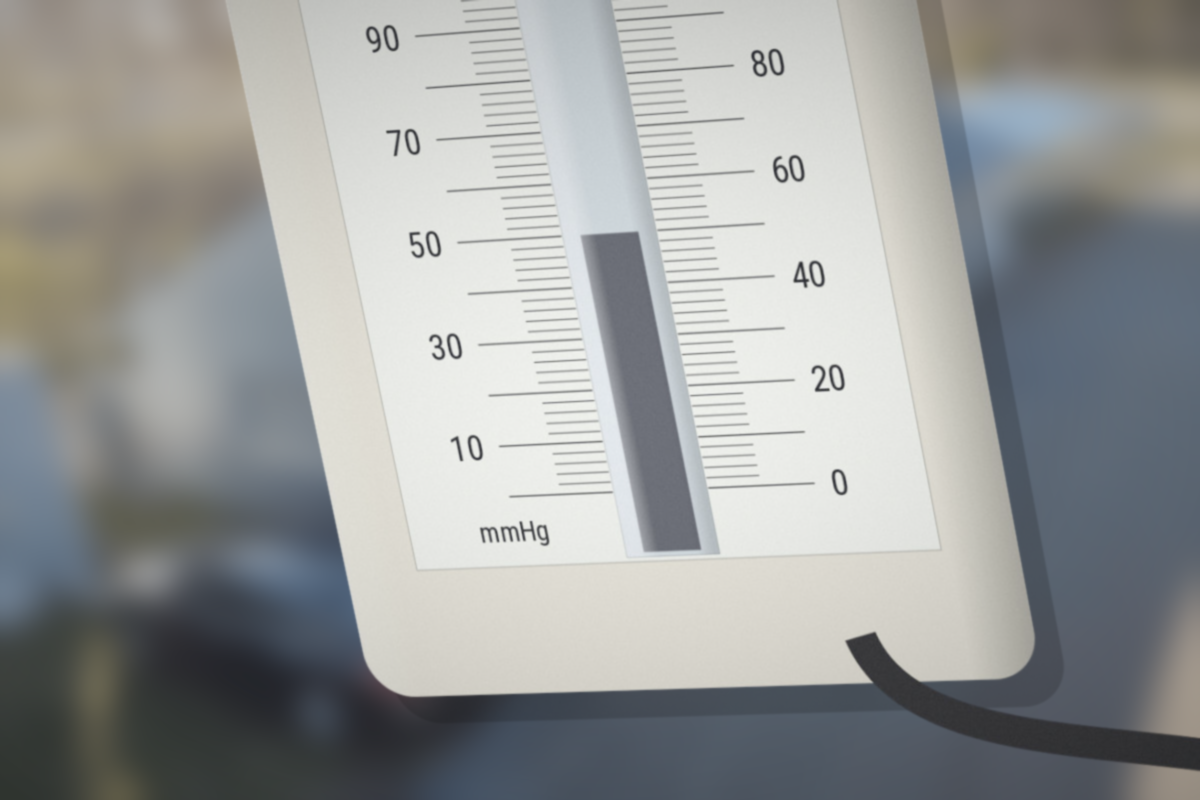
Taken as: value=50 unit=mmHg
